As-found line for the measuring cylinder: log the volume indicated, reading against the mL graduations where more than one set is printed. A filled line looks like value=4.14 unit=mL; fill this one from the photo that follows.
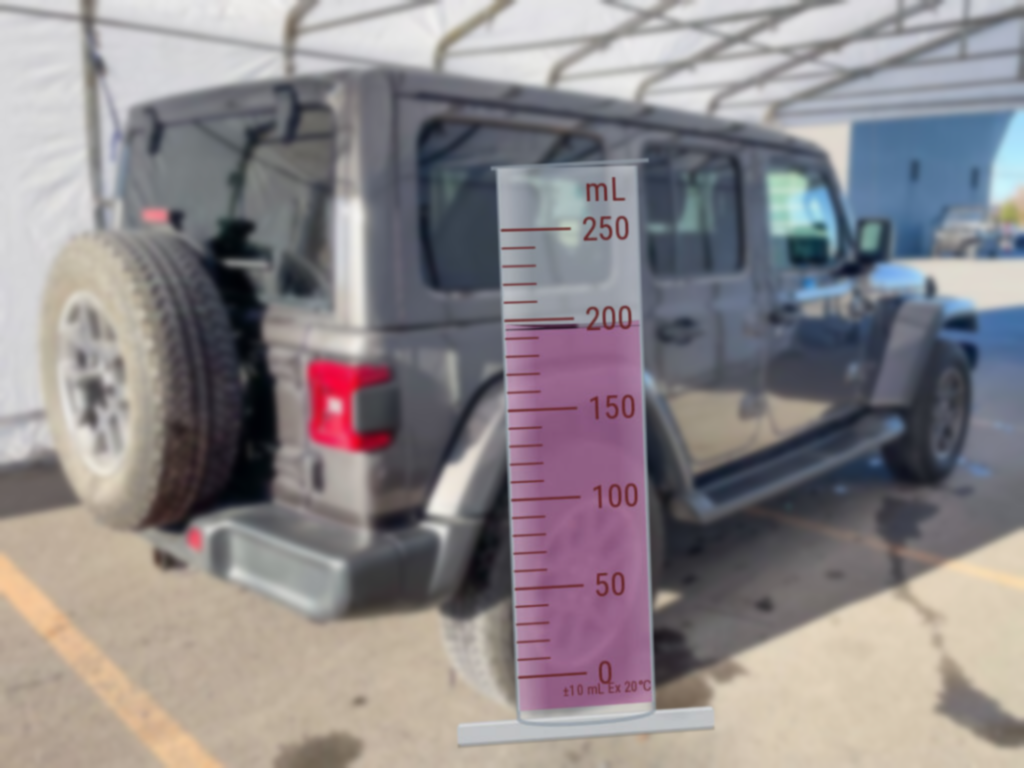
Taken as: value=195 unit=mL
